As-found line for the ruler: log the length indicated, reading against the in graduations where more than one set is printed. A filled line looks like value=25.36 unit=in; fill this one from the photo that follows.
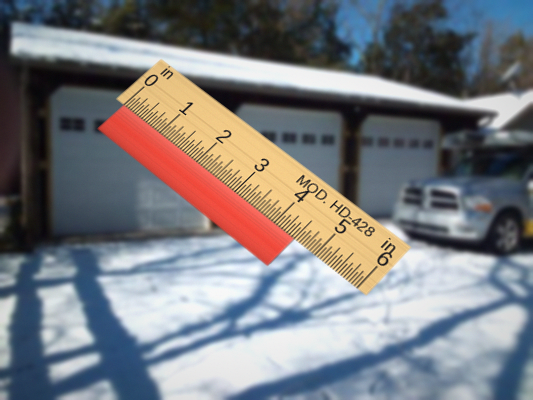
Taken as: value=4.5 unit=in
